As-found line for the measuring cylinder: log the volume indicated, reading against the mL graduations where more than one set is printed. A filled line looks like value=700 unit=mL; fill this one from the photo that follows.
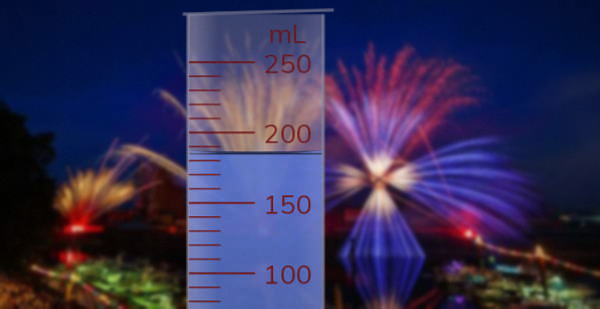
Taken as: value=185 unit=mL
